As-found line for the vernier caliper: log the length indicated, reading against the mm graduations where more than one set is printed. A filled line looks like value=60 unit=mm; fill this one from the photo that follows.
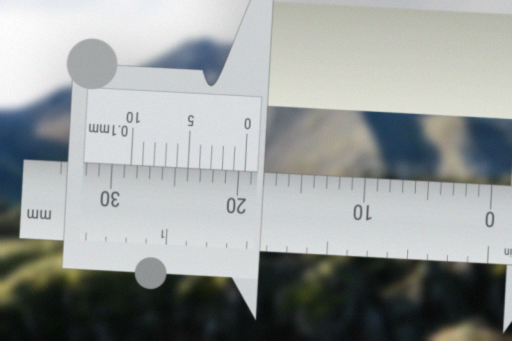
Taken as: value=19.5 unit=mm
